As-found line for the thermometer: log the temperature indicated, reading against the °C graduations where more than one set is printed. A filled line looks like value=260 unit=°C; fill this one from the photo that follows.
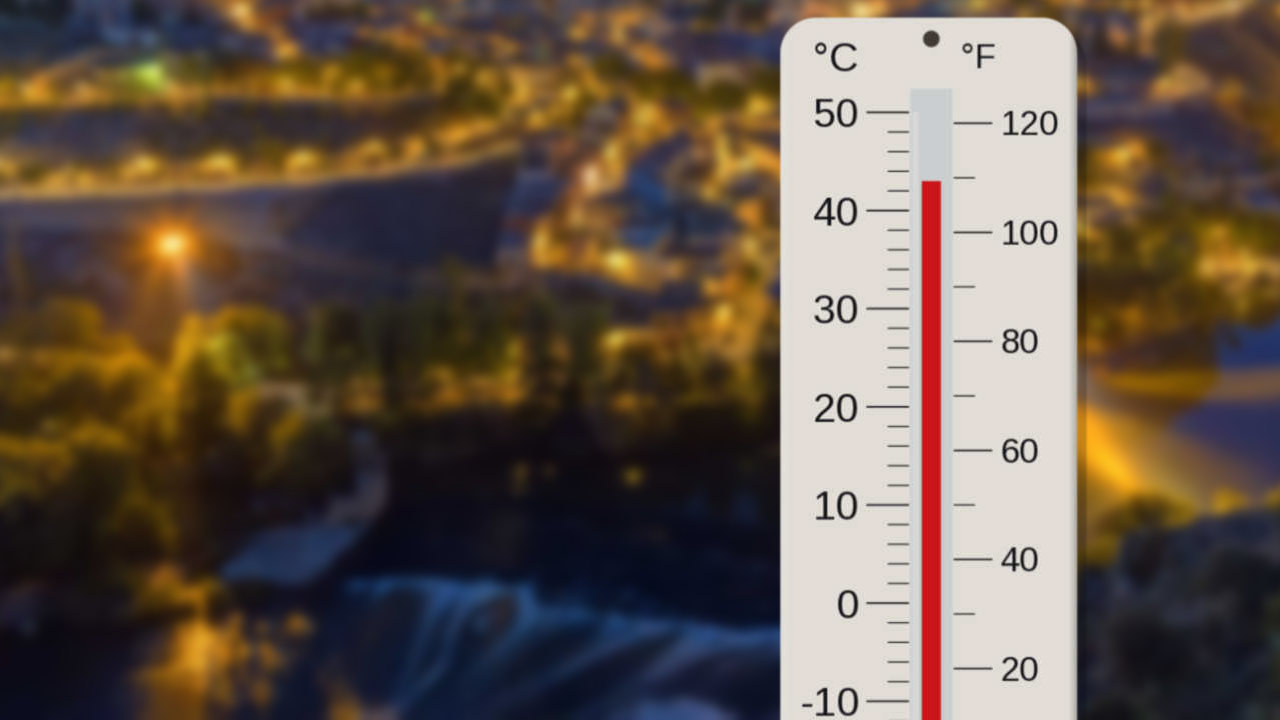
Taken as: value=43 unit=°C
